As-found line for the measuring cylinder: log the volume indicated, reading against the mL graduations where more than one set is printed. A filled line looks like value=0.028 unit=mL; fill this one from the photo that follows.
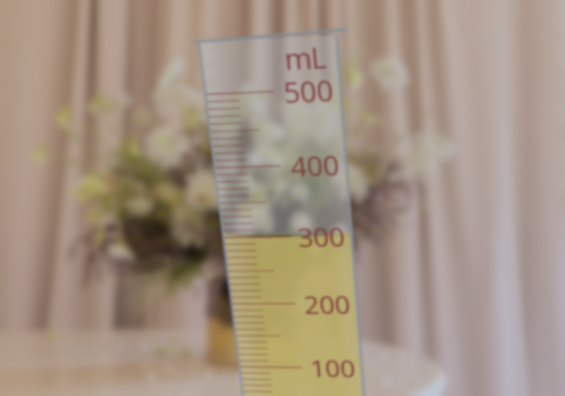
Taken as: value=300 unit=mL
